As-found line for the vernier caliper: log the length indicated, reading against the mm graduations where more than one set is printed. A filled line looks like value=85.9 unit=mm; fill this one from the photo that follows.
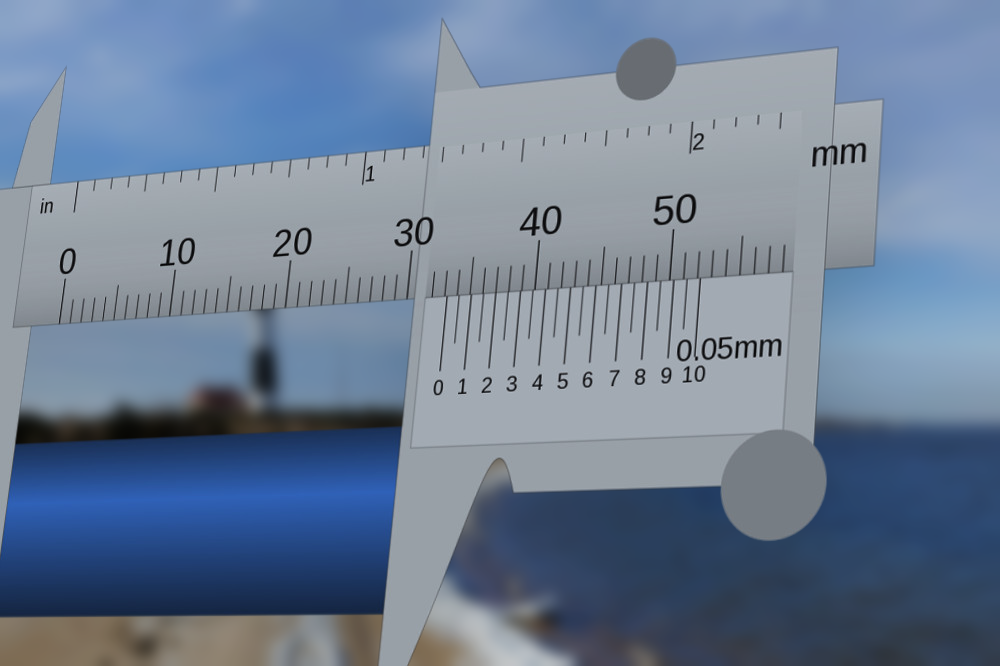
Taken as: value=33.2 unit=mm
